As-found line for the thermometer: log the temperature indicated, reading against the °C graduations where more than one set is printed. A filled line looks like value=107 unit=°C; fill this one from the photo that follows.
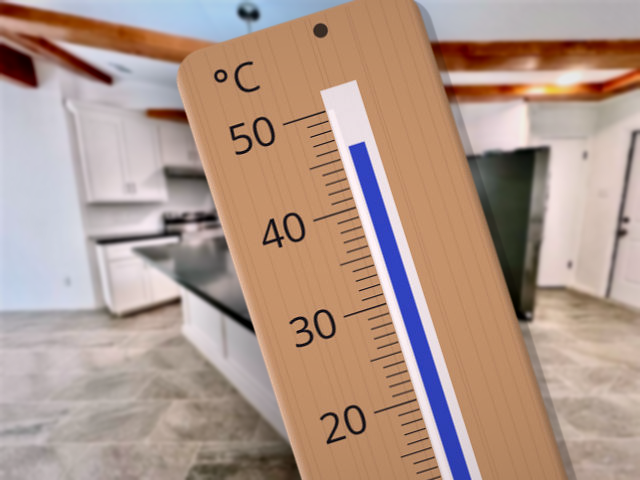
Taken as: value=46 unit=°C
